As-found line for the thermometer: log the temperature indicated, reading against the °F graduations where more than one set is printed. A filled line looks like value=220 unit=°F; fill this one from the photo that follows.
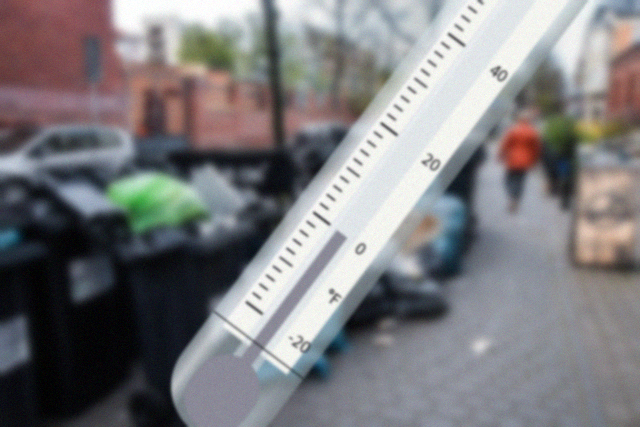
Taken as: value=0 unit=°F
